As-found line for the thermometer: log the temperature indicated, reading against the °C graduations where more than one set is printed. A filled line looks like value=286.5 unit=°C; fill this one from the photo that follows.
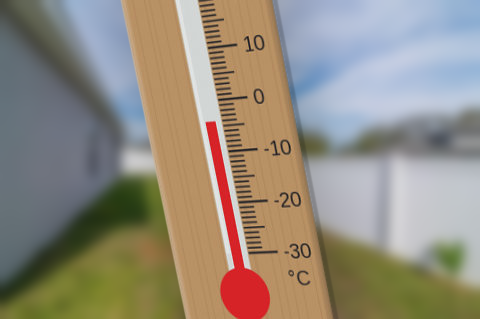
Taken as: value=-4 unit=°C
